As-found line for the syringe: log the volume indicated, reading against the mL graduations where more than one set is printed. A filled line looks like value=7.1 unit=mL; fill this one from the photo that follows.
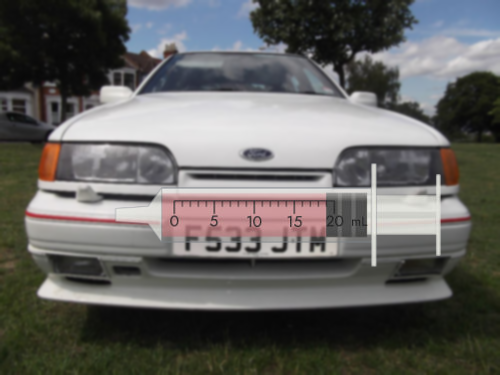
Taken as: value=19 unit=mL
